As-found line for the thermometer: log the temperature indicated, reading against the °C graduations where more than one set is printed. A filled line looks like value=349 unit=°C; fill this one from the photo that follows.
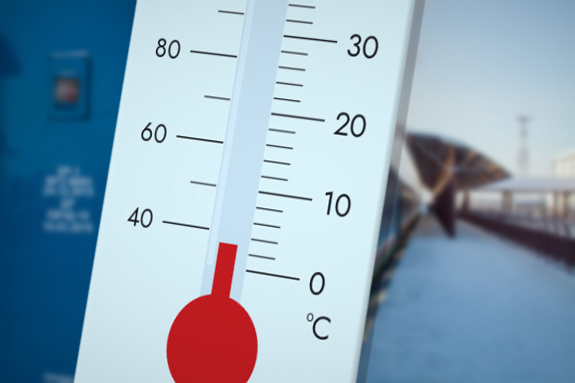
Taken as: value=3 unit=°C
